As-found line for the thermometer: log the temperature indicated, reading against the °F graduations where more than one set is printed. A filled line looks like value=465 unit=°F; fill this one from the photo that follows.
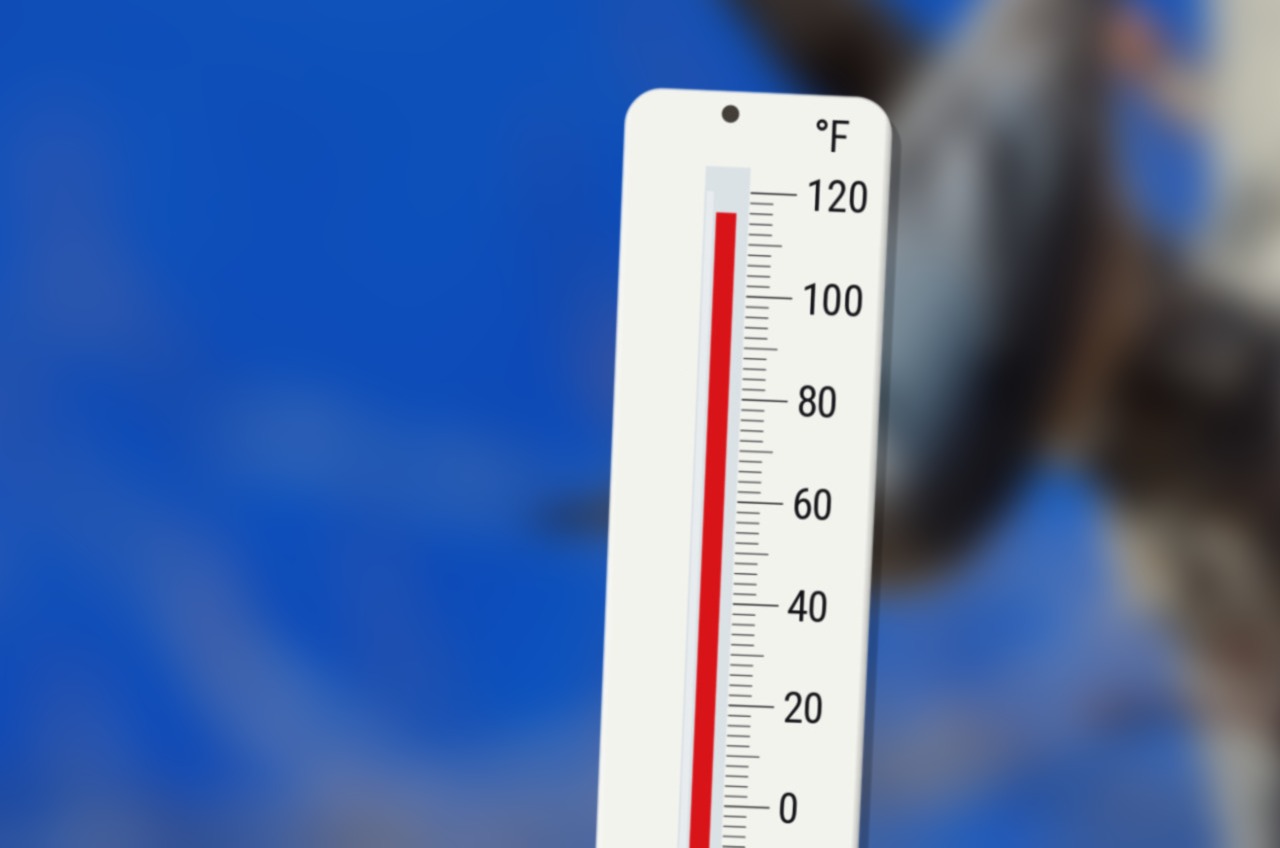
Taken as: value=116 unit=°F
